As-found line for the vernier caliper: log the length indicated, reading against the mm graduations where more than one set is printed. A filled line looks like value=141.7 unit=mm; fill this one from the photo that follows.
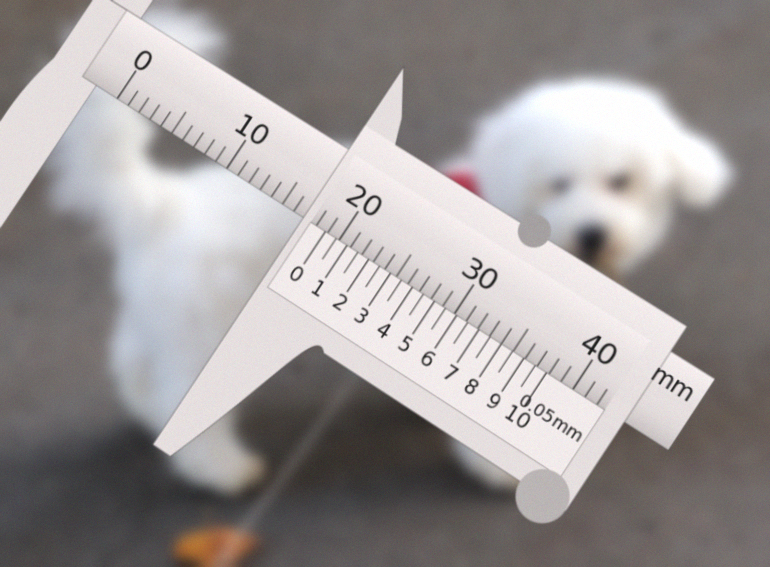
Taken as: value=18.8 unit=mm
